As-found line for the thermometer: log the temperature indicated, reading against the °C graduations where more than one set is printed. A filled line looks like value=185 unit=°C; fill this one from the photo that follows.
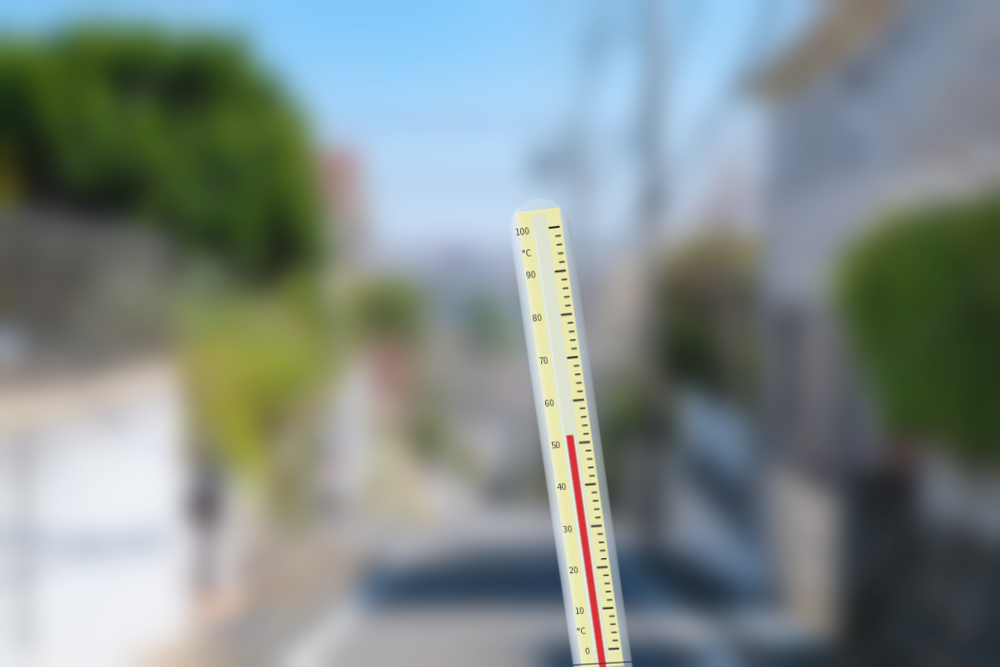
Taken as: value=52 unit=°C
